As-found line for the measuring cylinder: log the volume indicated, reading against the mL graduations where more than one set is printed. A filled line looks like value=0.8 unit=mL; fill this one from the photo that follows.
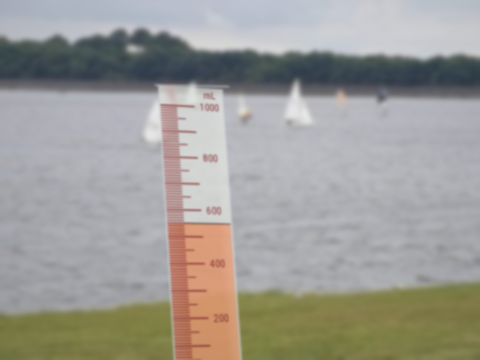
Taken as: value=550 unit=mL
